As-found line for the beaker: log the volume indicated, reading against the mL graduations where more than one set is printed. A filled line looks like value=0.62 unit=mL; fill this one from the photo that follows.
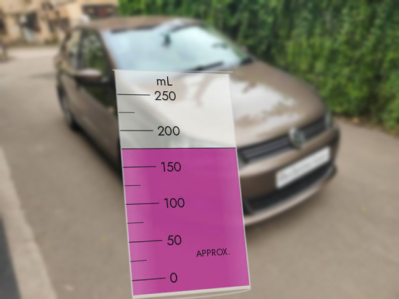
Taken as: value=175 unit=mL
